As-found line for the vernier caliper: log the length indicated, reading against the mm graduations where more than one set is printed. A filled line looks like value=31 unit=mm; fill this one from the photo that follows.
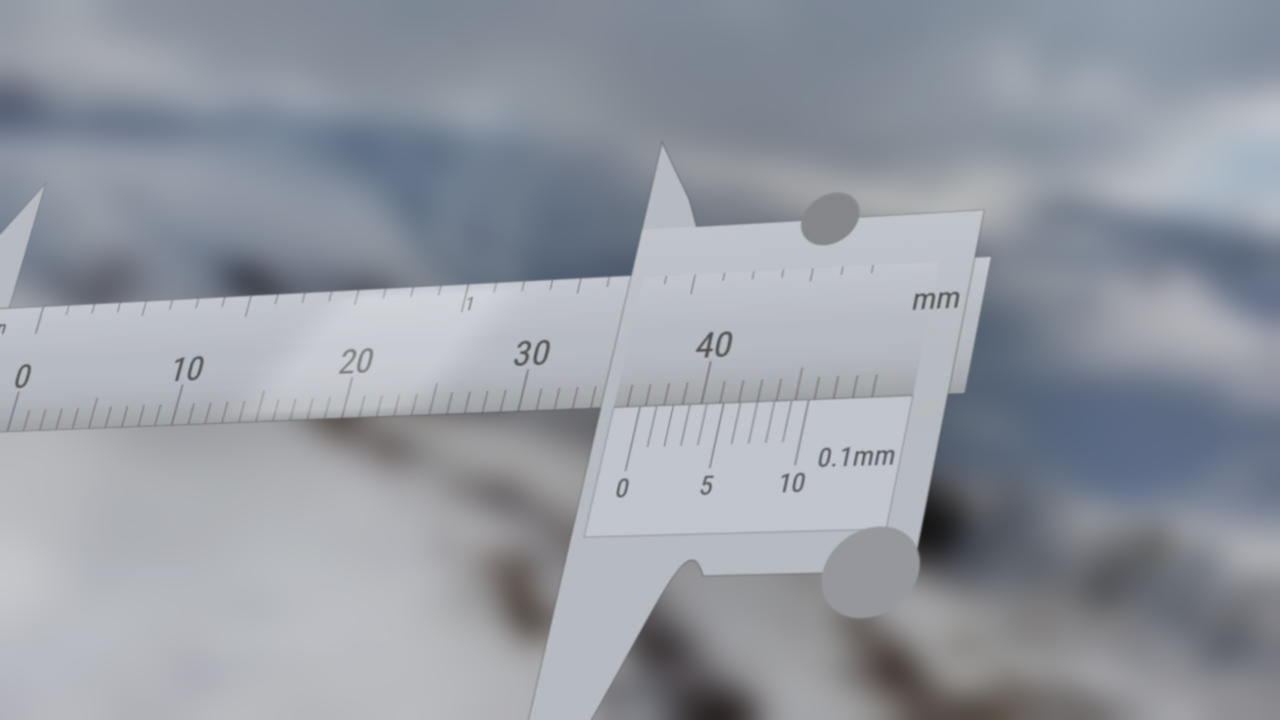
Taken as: value=36.7 unit=mm
